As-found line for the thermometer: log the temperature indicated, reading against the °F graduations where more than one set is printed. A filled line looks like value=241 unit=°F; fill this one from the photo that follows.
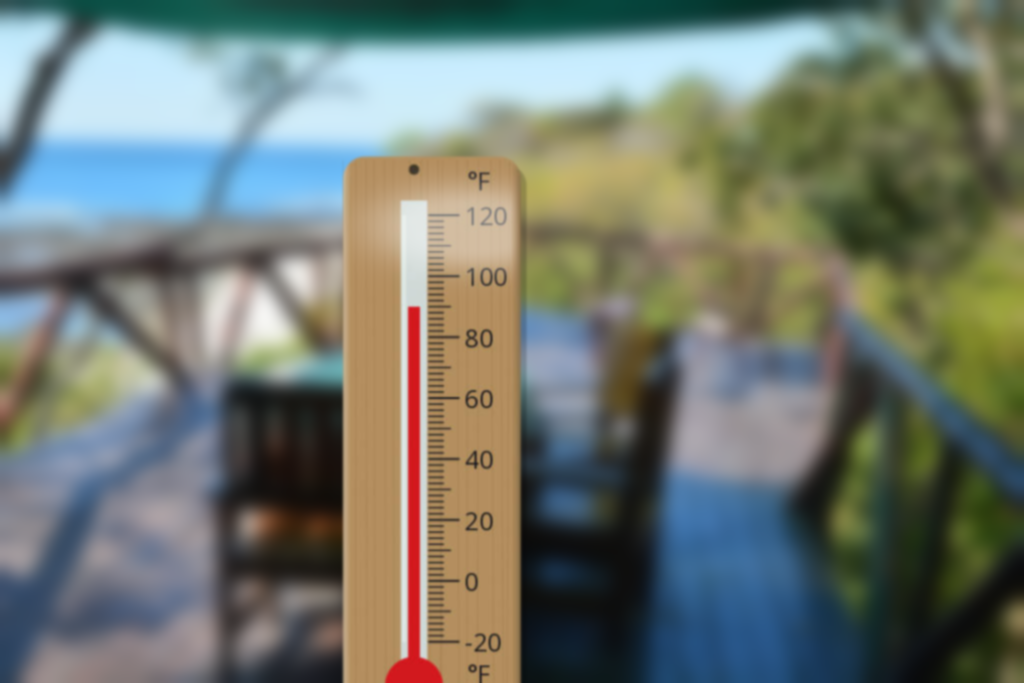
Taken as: value=90 unit=°F
